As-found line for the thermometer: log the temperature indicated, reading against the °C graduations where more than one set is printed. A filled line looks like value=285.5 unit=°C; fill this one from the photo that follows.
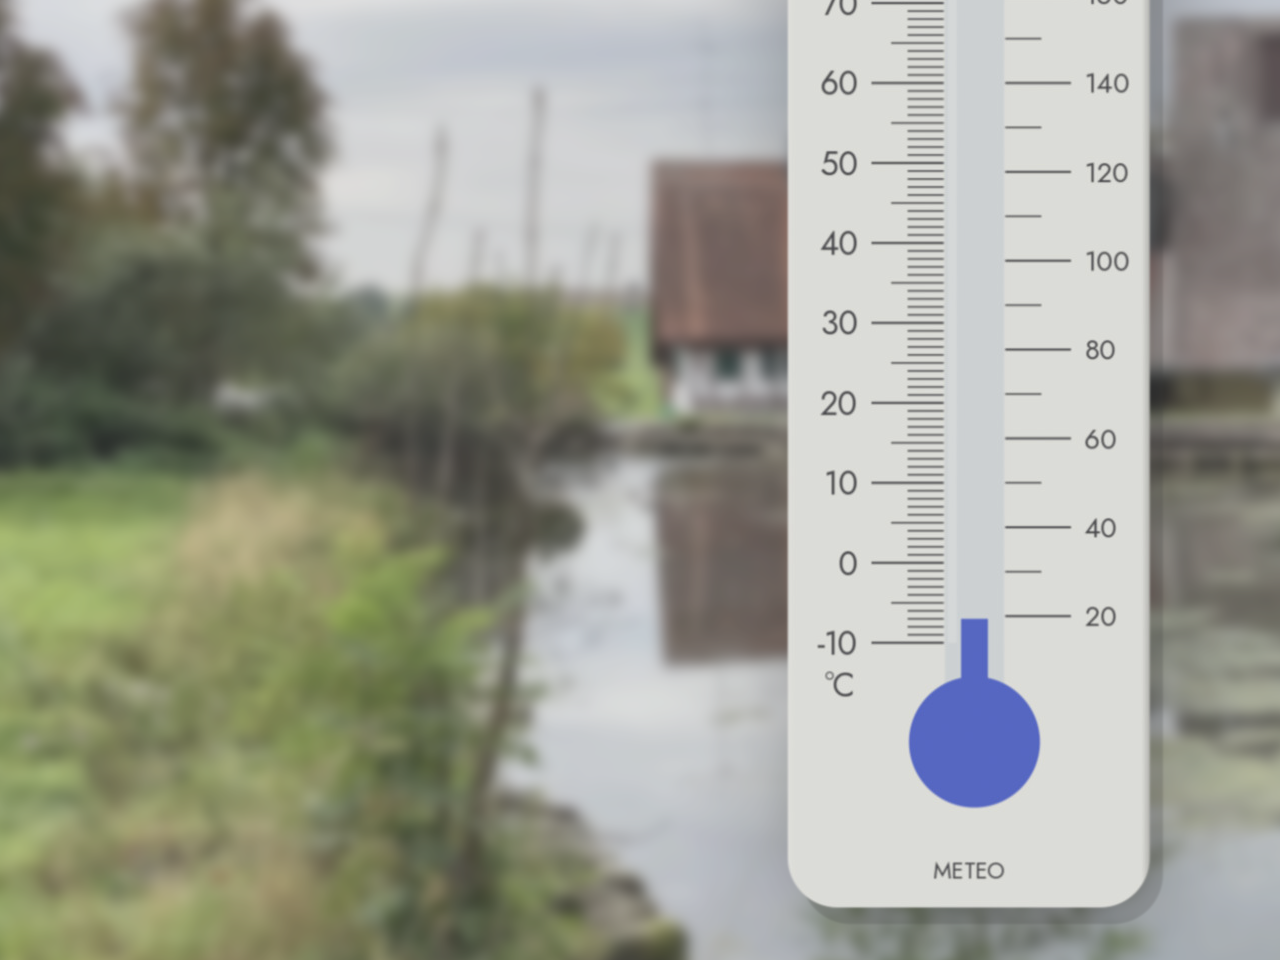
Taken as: value=-7 unit=°C
